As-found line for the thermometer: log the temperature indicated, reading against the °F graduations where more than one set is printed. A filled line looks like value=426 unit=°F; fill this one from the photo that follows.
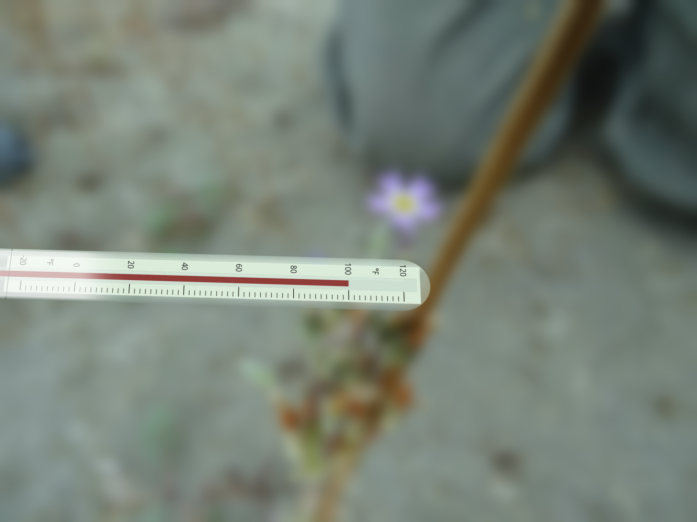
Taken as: value=100 unit=°F
